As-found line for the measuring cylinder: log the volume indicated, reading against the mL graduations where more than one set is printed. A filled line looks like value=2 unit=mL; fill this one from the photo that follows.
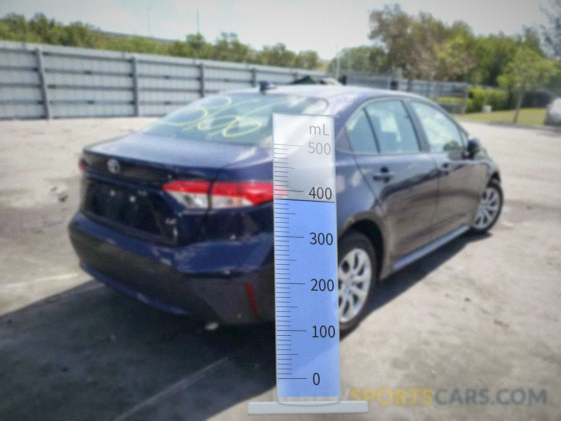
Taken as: value=380 unit=mL
